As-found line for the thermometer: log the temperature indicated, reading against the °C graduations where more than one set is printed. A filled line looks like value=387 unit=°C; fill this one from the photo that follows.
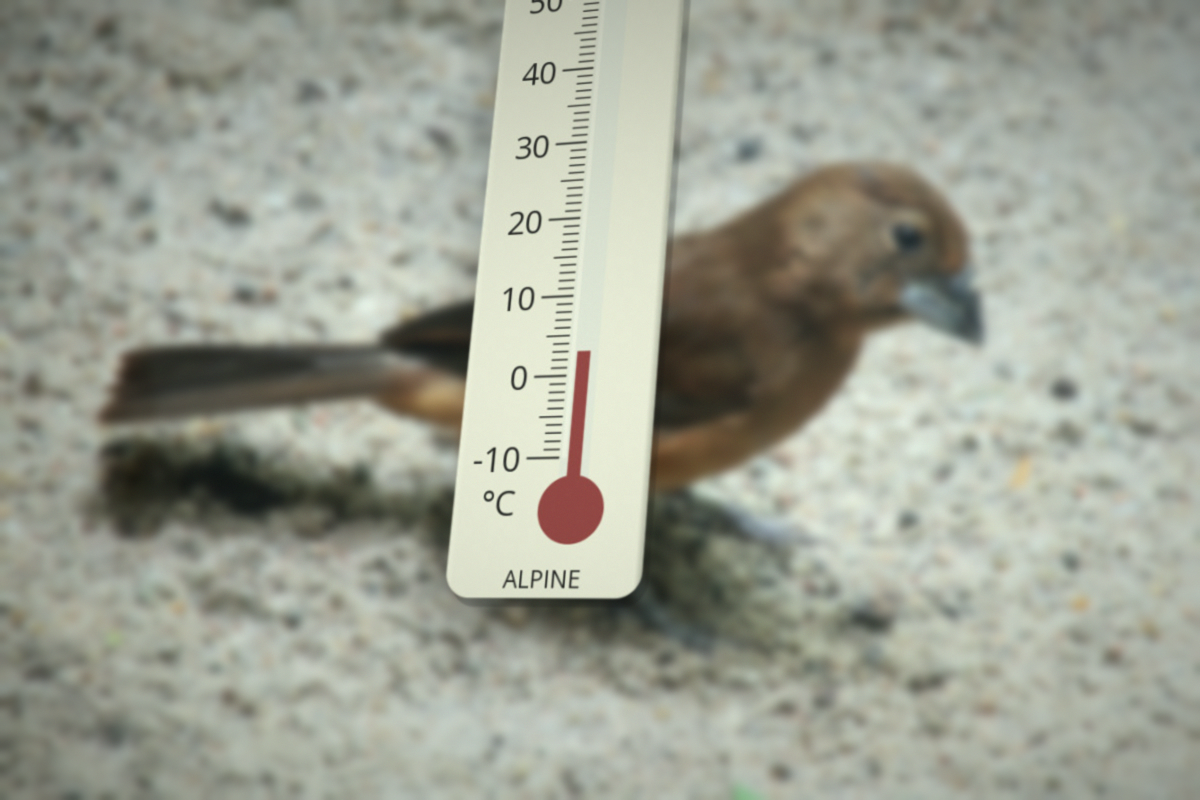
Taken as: value=3 unit=°C
